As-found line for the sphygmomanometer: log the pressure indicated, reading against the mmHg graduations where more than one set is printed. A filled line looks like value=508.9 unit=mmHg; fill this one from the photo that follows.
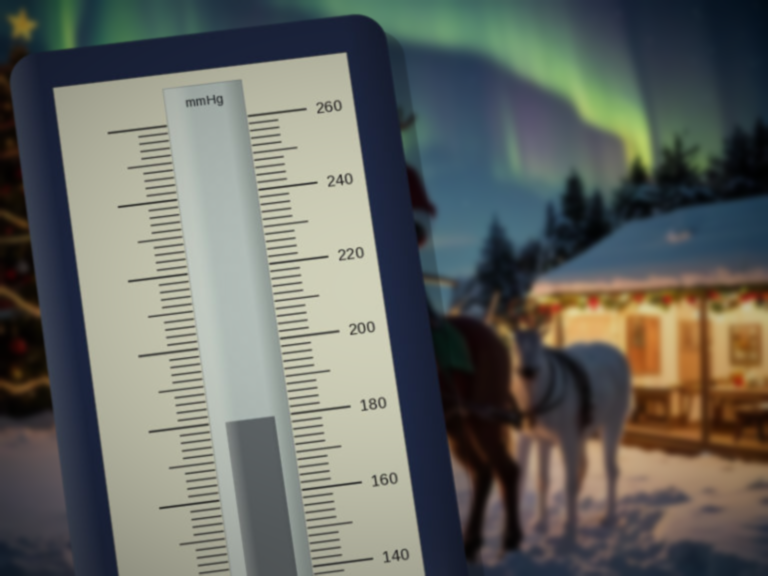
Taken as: value=180 unit=mmHg
